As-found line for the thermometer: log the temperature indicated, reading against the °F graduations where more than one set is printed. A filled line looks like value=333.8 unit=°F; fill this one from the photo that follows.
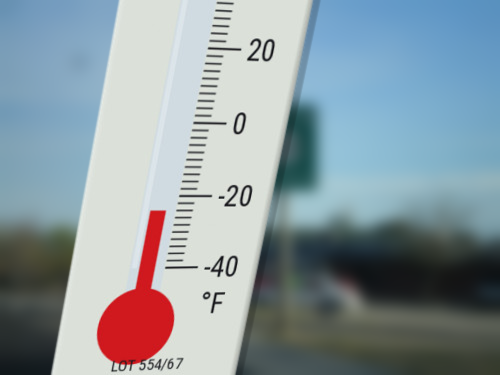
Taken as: value=-24 unit=°F
